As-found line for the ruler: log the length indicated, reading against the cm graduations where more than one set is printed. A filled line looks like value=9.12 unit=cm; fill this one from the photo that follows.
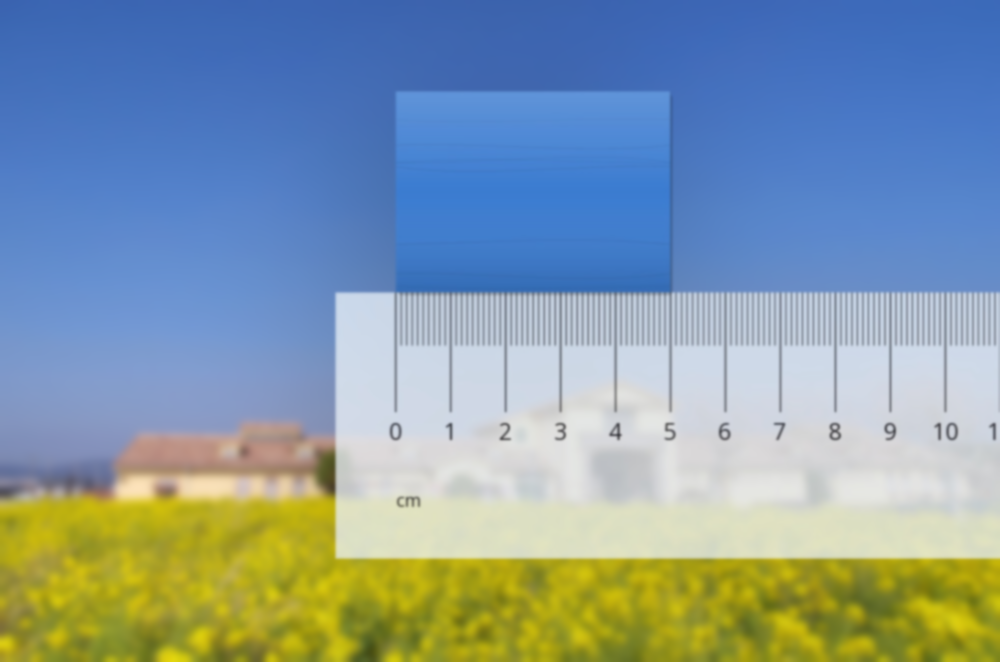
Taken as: value=5 unit=cm
